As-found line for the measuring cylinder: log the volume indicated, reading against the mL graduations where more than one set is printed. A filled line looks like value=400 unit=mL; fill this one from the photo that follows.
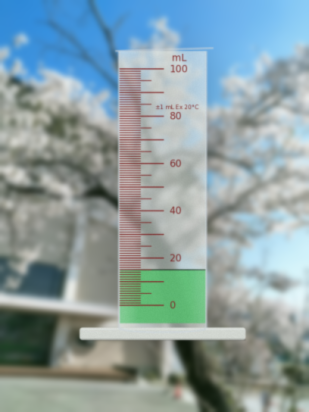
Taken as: value=15 unit=mL
